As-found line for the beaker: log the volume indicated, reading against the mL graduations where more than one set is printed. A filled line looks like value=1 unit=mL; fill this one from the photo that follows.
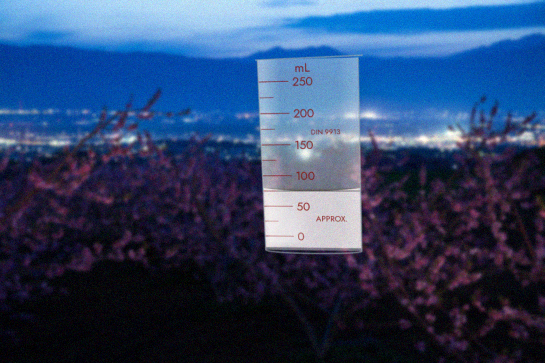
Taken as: value=75 unit=mL
